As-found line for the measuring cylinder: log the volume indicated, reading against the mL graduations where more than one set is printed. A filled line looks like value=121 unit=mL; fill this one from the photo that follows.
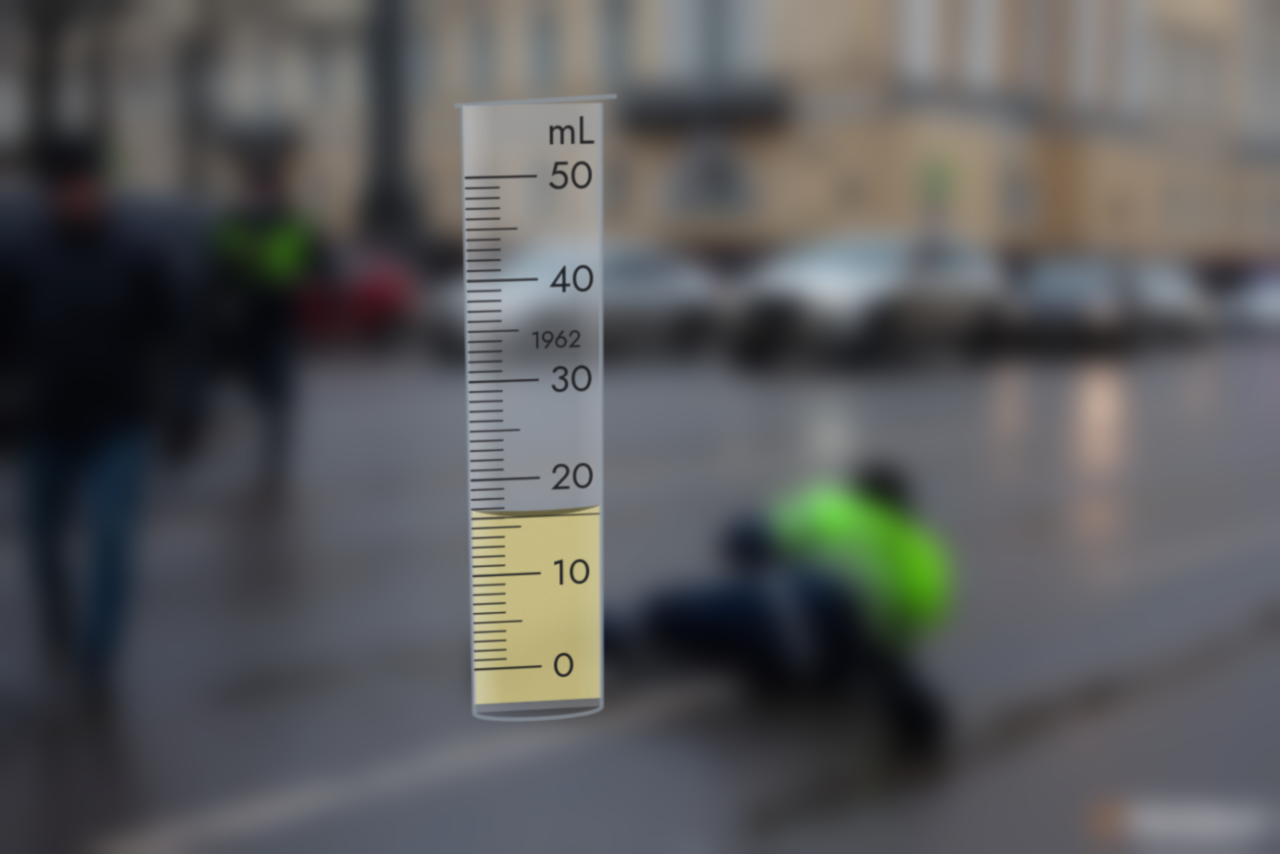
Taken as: value=16 unit=mL
